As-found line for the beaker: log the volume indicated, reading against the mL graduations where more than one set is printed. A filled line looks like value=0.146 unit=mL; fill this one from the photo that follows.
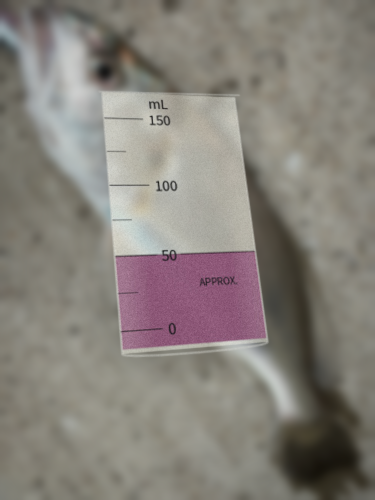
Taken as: value=50 unit=mL
